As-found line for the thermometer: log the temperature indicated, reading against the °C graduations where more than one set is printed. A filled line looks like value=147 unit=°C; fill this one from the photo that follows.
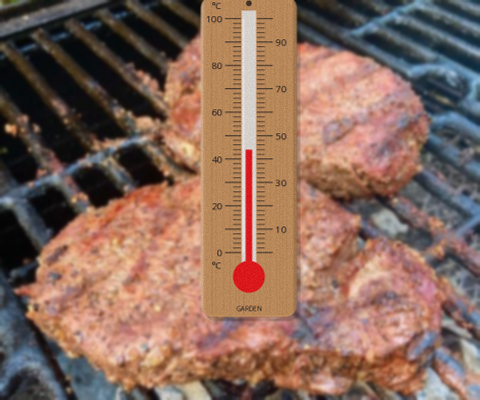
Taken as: value=44 unit=°C
